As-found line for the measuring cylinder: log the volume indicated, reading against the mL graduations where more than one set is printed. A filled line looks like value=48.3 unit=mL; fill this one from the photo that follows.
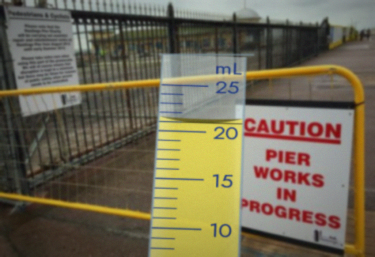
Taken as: value=21 unit=mL
